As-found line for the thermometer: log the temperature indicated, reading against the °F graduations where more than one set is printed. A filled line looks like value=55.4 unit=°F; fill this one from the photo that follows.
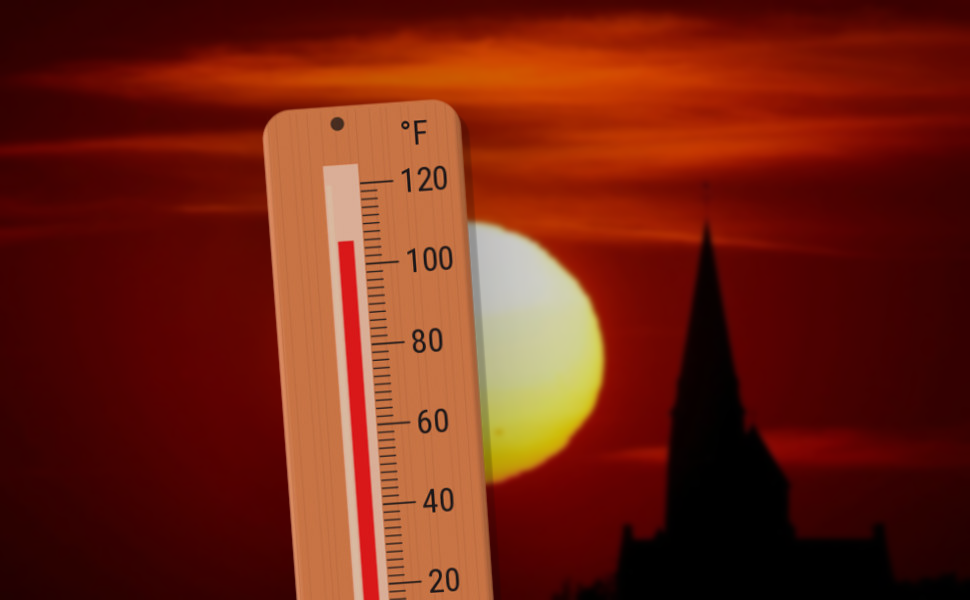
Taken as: value=106 unit=°F
